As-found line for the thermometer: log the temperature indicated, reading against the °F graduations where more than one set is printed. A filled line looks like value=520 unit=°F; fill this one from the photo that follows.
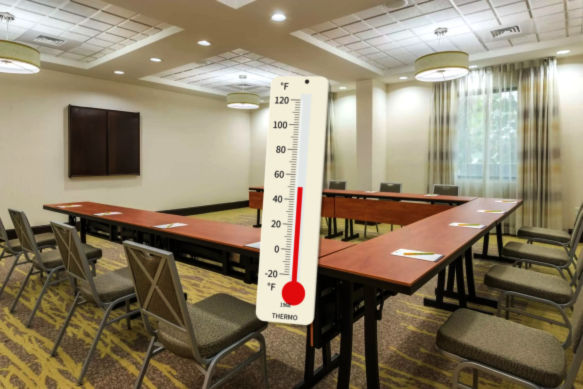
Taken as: value=50 unit=°F
